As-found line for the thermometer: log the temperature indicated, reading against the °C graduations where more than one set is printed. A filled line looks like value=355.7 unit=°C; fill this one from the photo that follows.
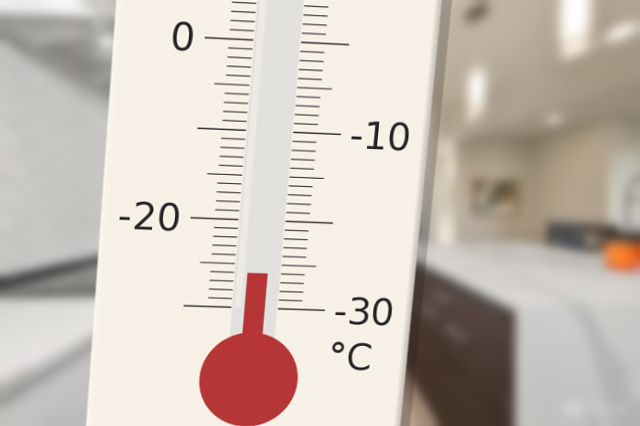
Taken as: value=-26 unit=°C
